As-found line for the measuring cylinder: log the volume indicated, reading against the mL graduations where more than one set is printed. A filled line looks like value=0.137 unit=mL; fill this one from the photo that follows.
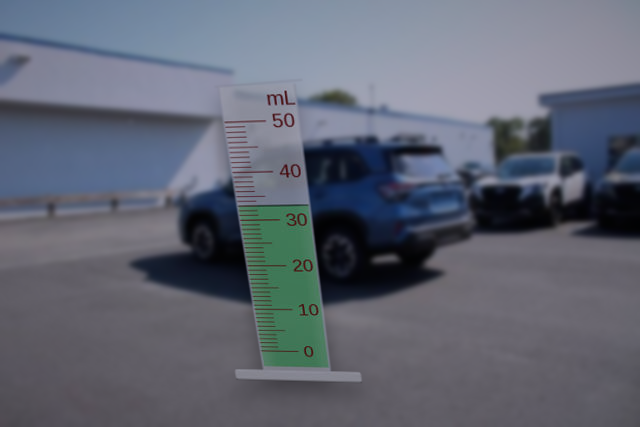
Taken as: value=33 unit=mL
